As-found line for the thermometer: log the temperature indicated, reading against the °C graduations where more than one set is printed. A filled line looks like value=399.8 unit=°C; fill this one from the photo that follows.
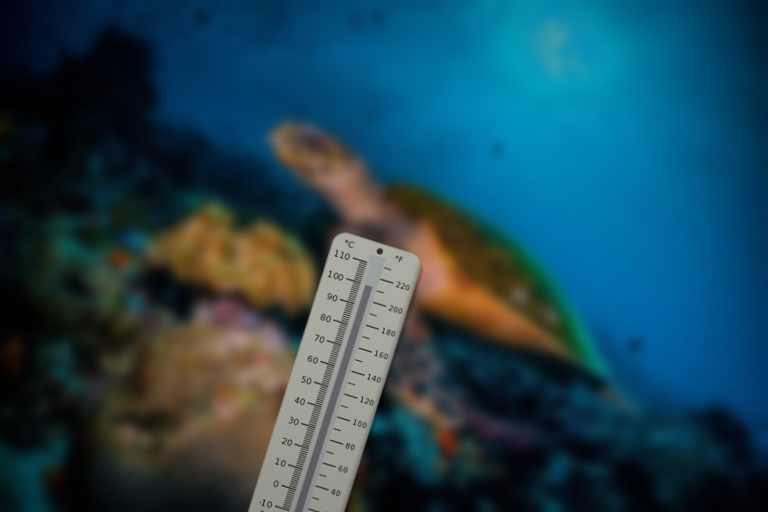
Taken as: value=100 unit=°C
